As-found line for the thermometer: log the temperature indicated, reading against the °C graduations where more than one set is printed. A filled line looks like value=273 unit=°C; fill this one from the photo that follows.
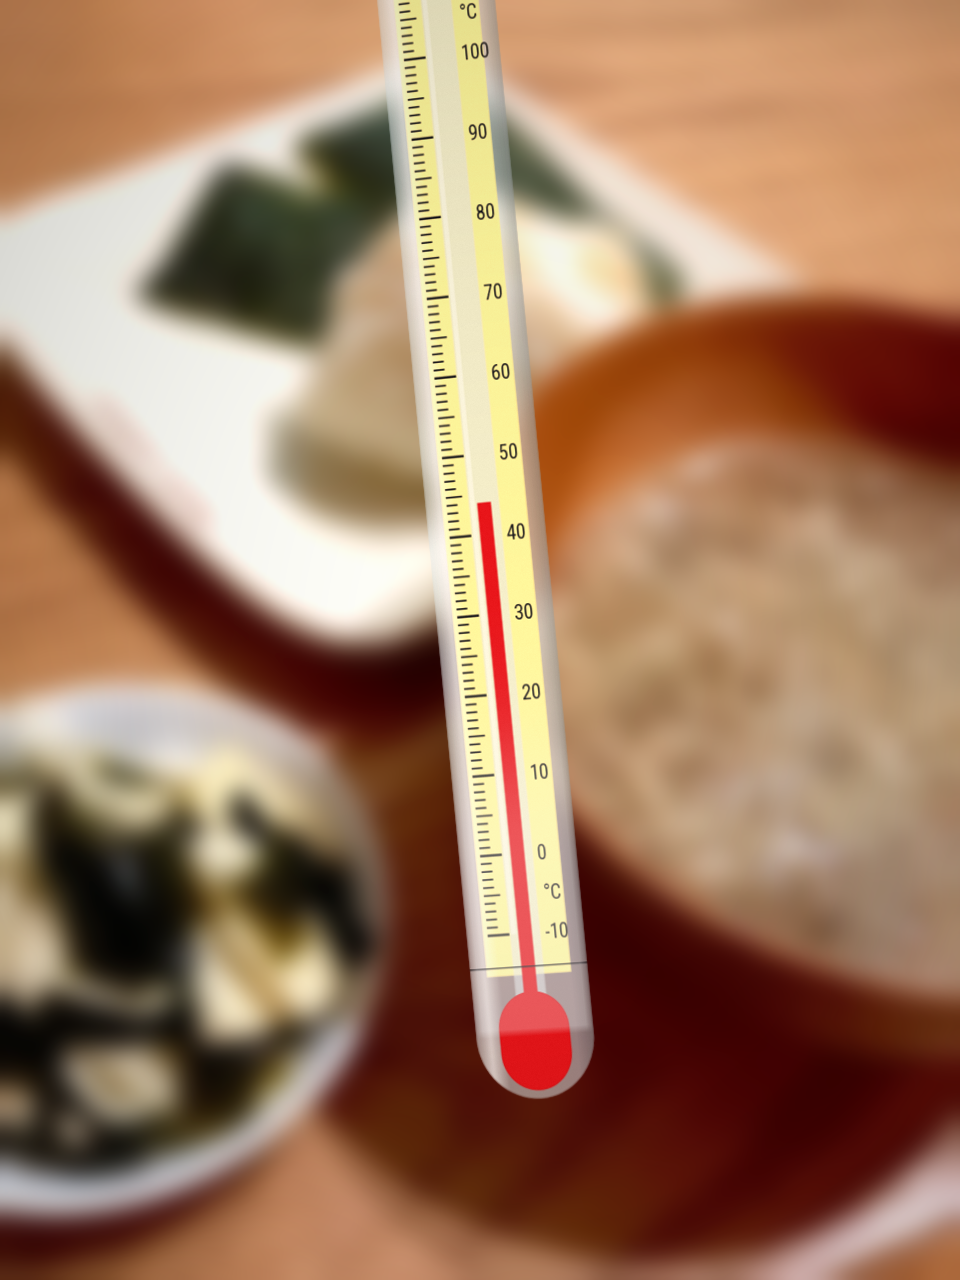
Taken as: value=44 unit=°C
